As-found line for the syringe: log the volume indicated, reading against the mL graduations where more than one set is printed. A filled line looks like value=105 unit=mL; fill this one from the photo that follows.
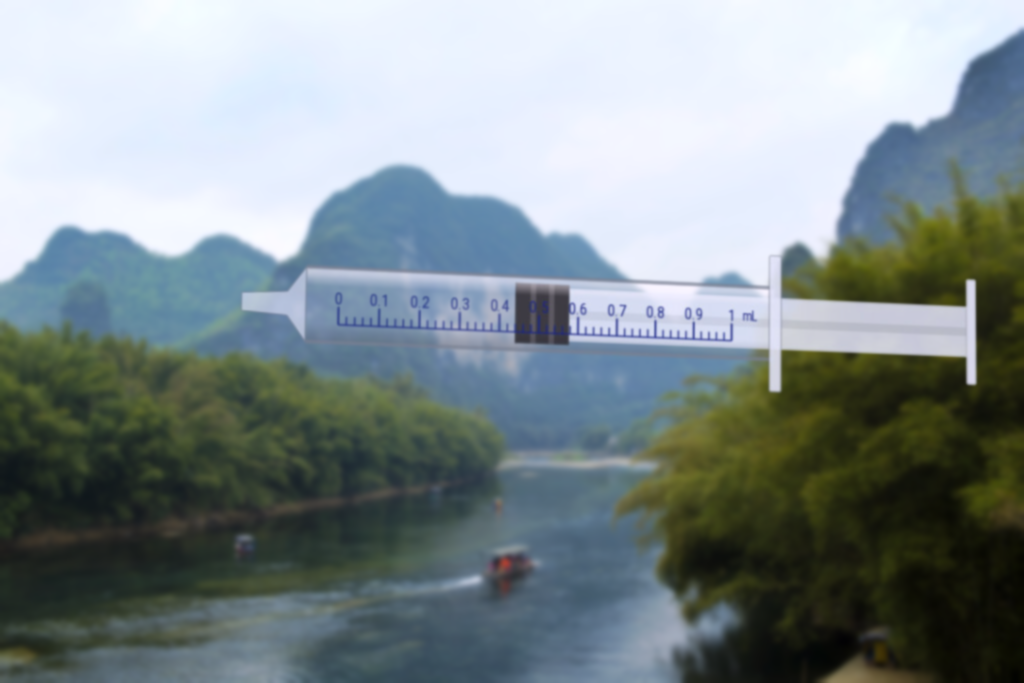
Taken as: value=0.44 unit=mL
